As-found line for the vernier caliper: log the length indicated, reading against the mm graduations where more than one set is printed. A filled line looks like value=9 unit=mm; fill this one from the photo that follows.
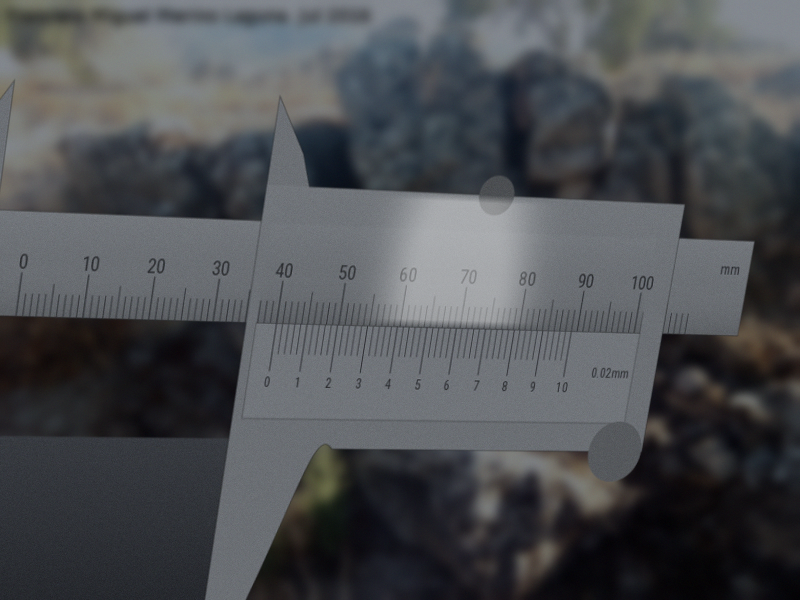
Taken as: value=40.0 unit=mm
